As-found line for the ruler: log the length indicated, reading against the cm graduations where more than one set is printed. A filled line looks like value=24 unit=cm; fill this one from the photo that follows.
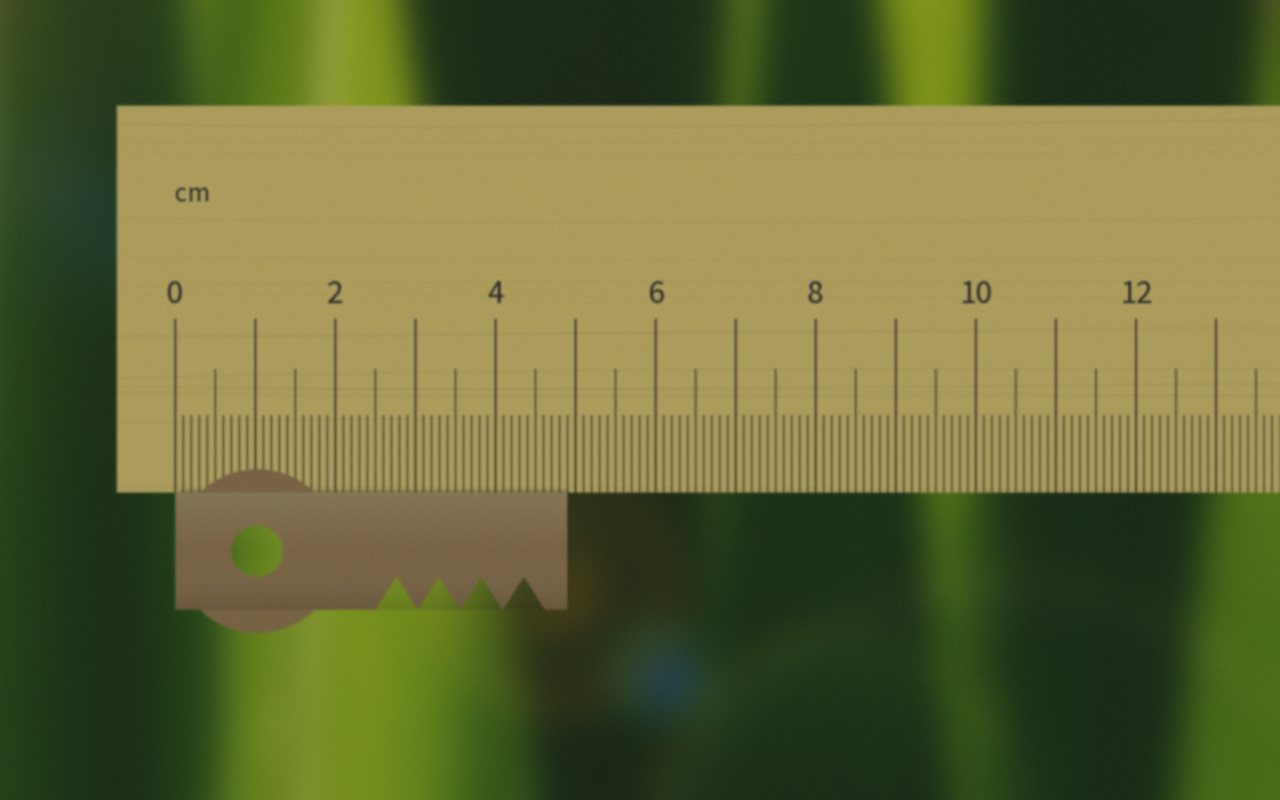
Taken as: value=4.9 unit=cm
